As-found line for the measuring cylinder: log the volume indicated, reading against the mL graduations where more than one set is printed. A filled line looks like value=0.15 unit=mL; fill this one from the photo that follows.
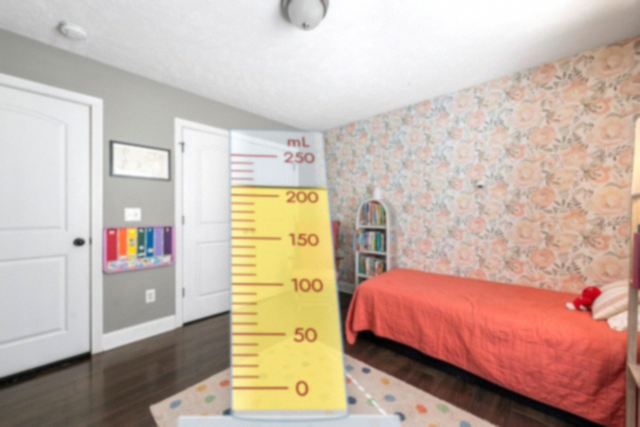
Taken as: value=210 unit=mL
